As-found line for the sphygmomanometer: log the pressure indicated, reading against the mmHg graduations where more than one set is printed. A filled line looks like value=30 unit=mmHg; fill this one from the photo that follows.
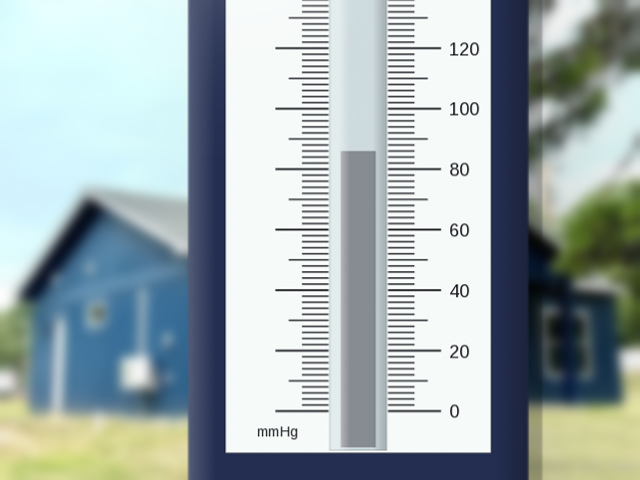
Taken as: value=86 unit=mmHg
